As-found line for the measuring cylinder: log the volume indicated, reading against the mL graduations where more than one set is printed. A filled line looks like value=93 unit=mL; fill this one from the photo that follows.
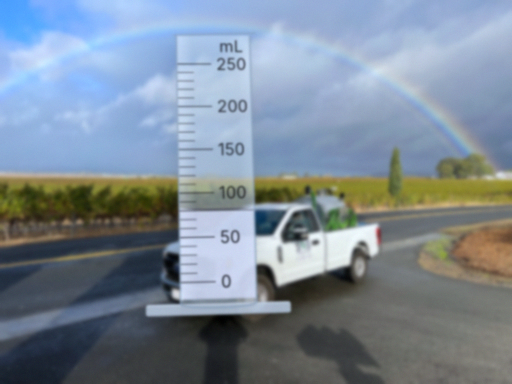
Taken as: value=80 unit=mL
